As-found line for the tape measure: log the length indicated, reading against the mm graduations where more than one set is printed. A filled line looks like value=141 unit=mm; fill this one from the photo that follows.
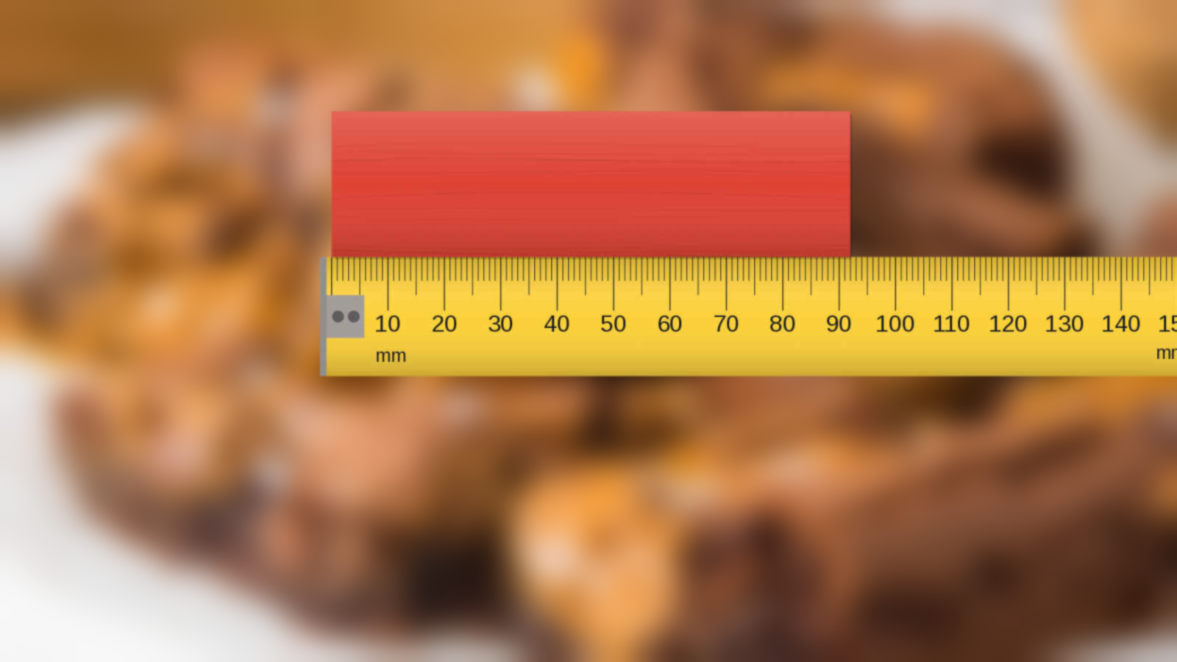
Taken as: value=92 unit=mm
